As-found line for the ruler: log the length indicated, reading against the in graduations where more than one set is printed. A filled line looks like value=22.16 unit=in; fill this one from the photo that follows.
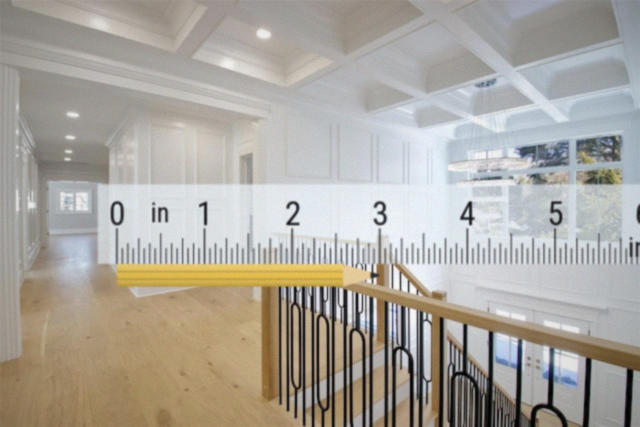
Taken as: value=3 unit=in
